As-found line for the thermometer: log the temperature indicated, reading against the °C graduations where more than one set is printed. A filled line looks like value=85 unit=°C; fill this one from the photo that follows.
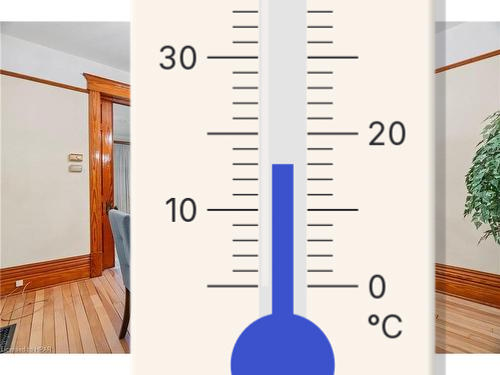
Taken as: value=16 unit=°C
